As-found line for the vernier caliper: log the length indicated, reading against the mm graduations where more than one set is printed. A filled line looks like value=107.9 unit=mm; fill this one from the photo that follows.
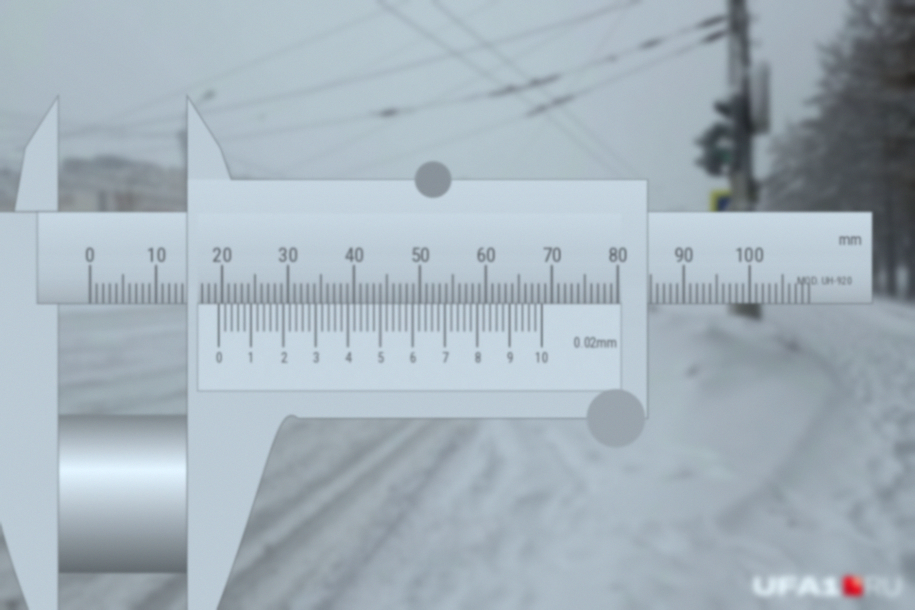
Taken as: value=19.5 unit=mm
